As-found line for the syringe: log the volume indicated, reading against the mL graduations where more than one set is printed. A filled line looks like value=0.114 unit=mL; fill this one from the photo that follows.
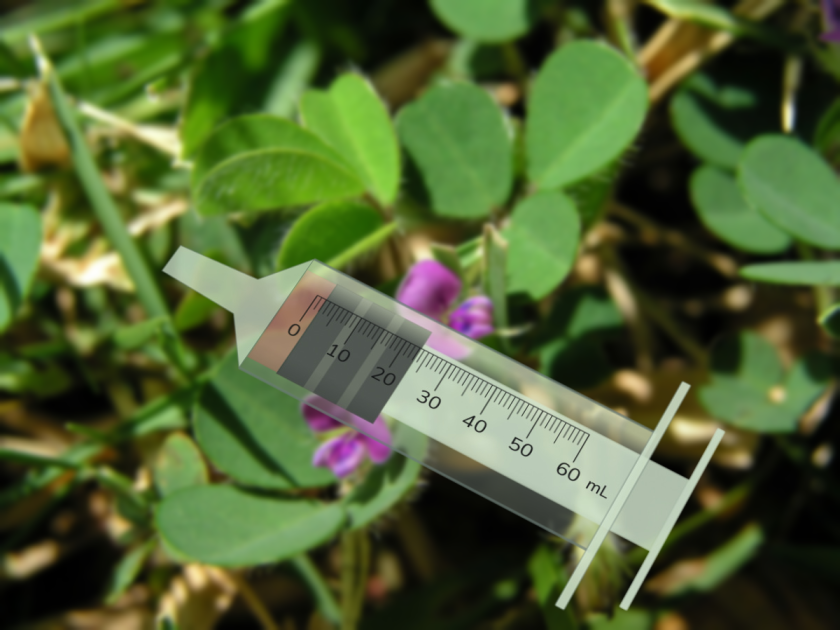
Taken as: value=2 unit=mL
